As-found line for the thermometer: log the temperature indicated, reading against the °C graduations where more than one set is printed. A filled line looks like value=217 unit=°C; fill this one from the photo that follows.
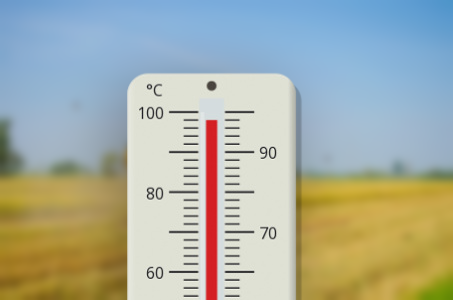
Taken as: value=98 unit=°C
